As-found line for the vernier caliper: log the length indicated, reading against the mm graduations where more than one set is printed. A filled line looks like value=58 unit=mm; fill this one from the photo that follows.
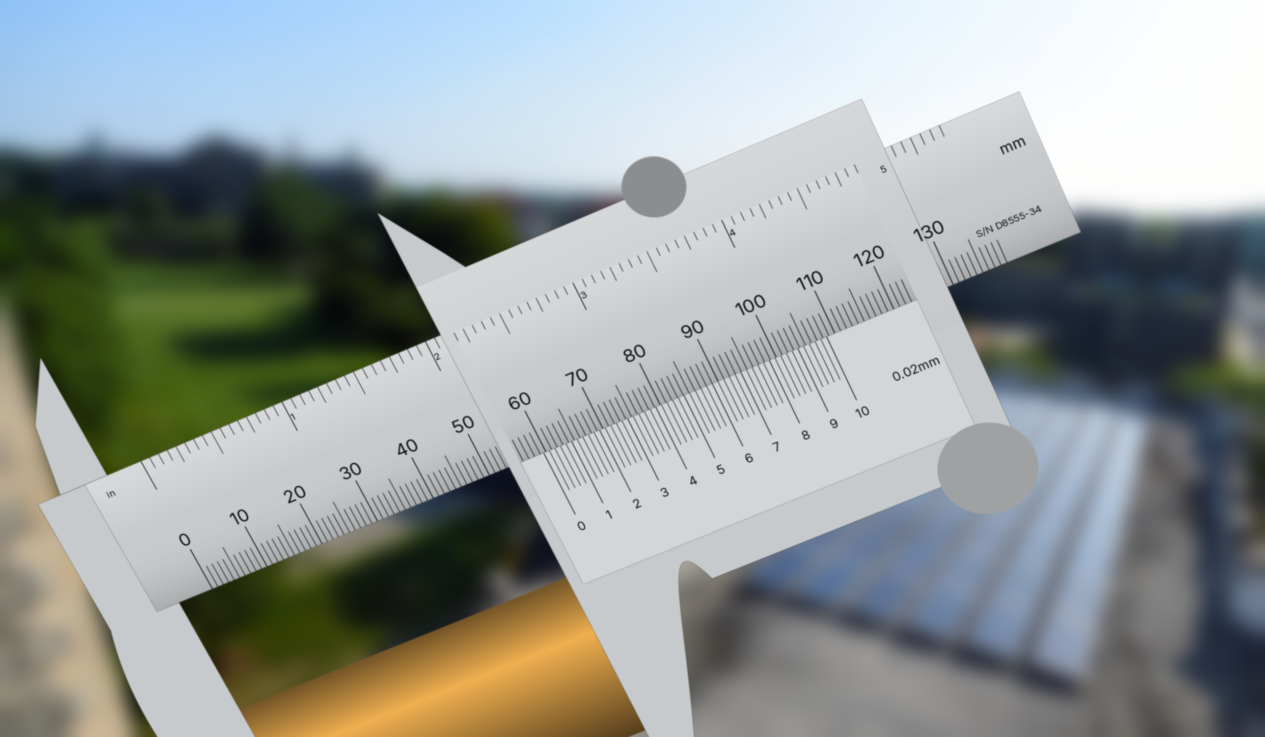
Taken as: value=59.6 unit=mm
